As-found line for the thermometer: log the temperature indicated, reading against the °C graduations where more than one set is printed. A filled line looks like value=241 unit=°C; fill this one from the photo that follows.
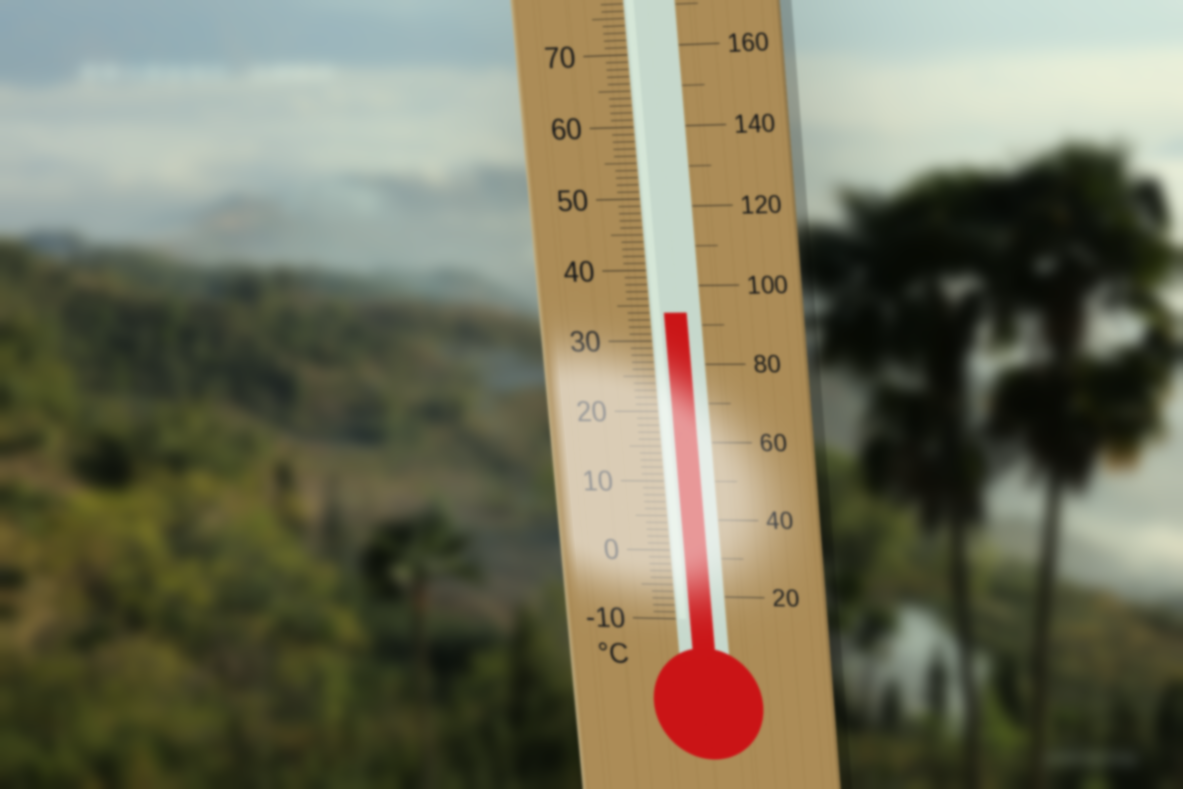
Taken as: value=34 unit=°C
